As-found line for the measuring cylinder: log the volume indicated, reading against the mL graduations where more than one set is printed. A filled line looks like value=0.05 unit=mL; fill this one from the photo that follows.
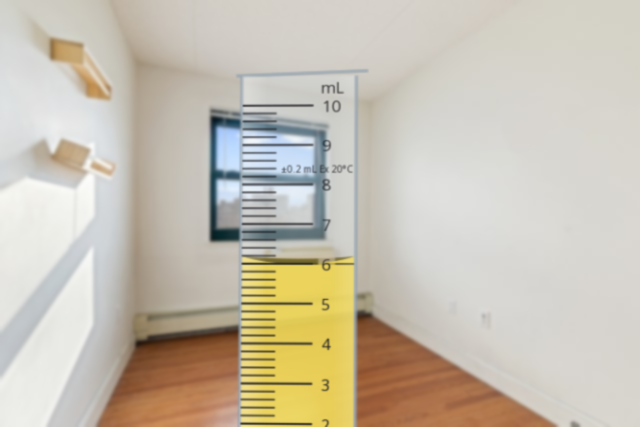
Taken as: value=6 unit=mL
